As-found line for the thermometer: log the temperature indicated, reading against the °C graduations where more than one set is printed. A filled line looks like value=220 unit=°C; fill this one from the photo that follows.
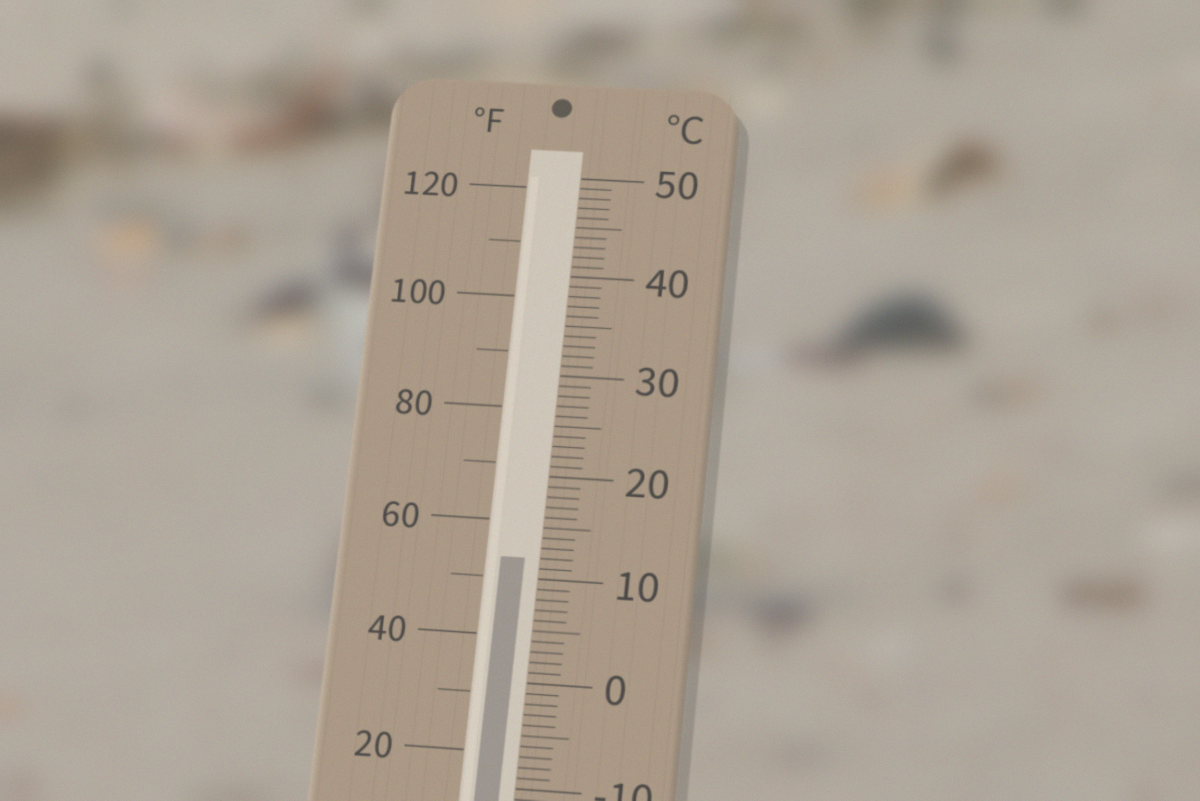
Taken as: value=12 unit=°C
